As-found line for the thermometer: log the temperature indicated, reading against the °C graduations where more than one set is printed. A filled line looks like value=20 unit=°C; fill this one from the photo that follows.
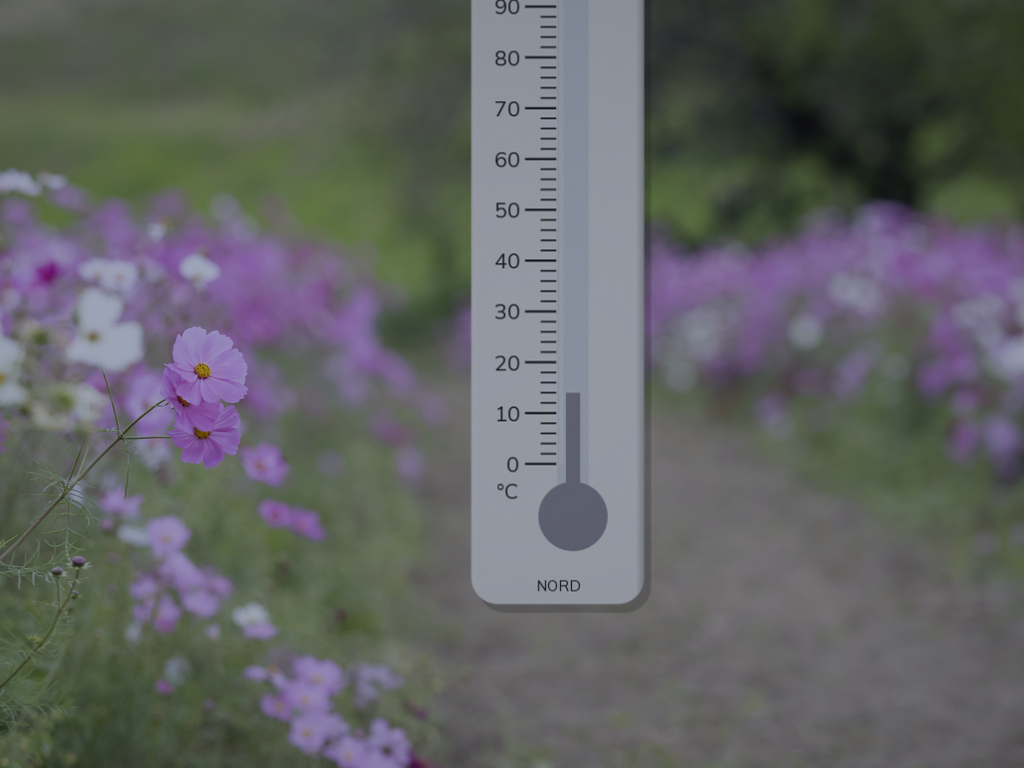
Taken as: value=14 unit=°C
